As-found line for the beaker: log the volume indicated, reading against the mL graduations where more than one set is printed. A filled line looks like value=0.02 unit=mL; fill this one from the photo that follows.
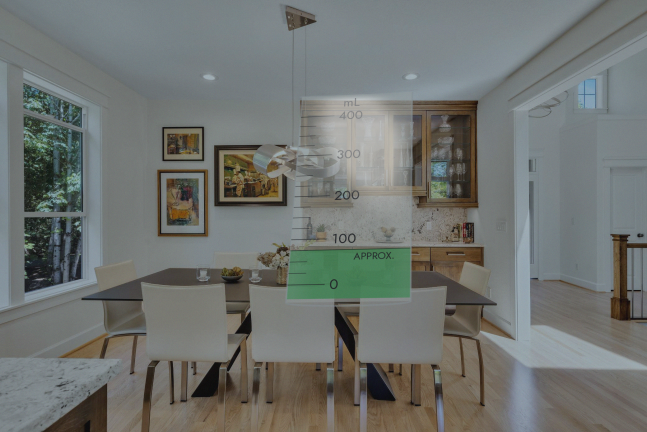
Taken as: value=75 unit=mL
